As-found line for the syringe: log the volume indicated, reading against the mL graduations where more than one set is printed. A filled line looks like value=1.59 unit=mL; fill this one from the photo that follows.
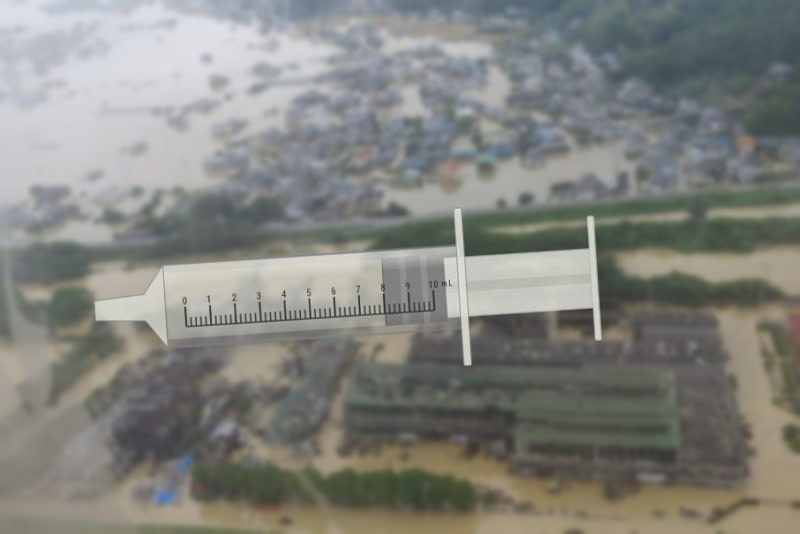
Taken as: value=8 unit=mL
